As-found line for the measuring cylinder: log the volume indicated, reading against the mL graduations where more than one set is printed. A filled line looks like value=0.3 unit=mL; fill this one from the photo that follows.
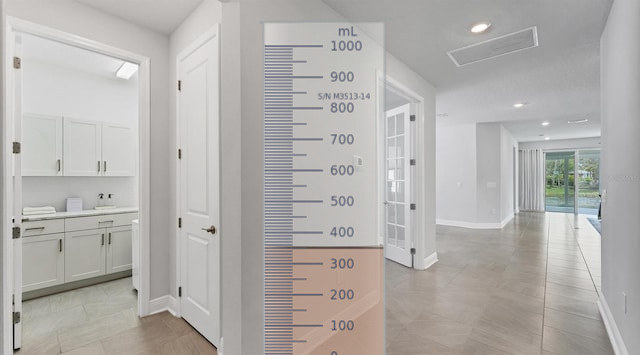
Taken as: value=350 unit=mL
